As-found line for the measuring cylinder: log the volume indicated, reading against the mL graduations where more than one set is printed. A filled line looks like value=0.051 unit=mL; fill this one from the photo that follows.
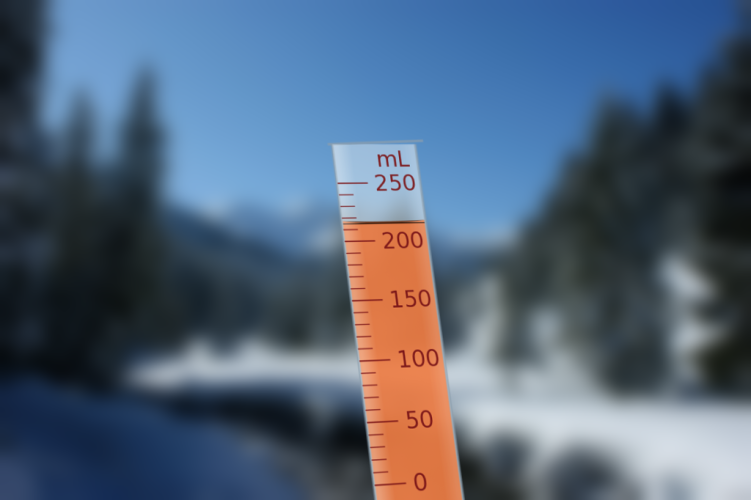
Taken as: value=215 unit=mL
